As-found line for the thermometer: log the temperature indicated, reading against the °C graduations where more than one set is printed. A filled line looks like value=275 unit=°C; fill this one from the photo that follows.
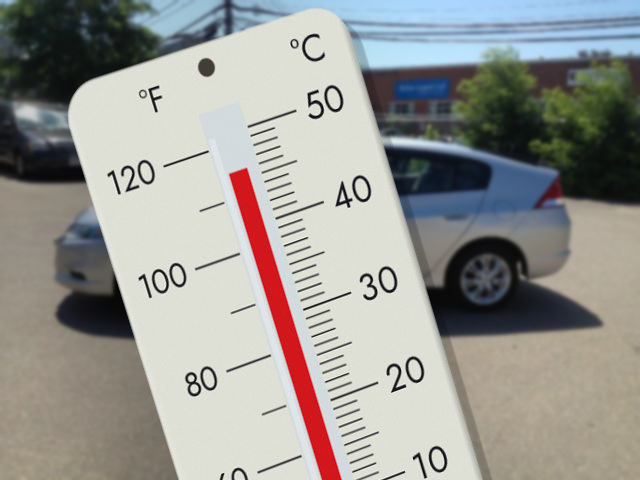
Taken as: value=46 unit=°C
